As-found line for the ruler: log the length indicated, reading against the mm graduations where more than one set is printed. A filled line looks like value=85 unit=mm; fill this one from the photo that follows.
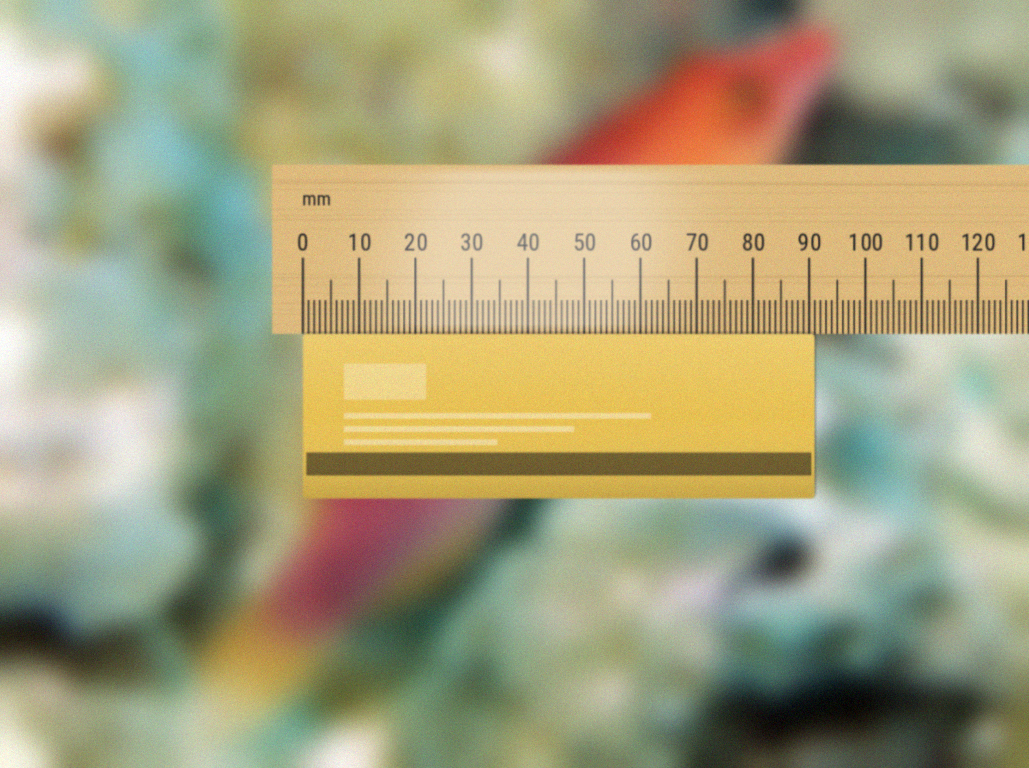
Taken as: value=91 unit=mm
